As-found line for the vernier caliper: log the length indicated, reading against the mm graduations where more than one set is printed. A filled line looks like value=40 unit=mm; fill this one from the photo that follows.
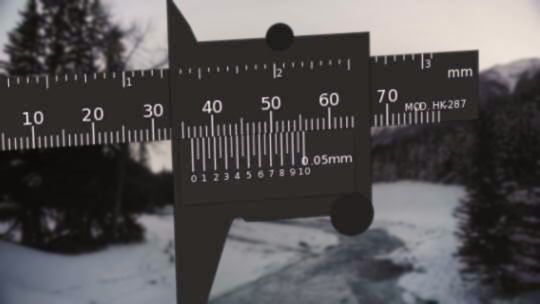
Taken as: value=36.5 unit=mm
